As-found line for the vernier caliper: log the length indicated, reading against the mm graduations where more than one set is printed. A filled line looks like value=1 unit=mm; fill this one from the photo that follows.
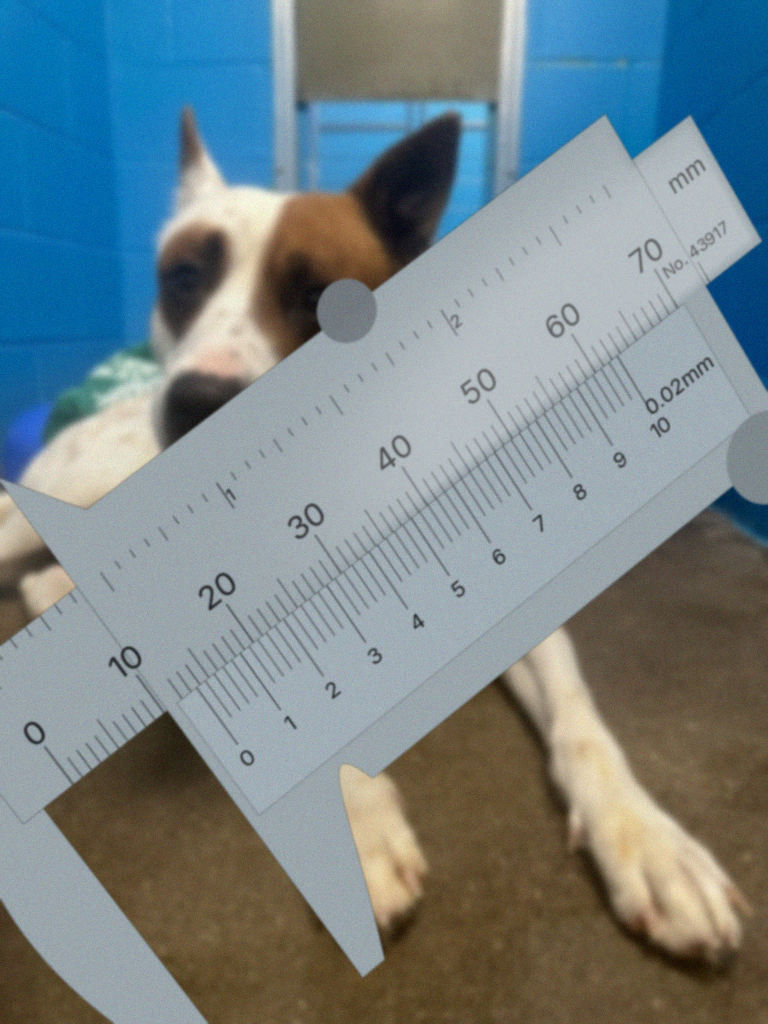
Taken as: value=13.6 unit=mm
